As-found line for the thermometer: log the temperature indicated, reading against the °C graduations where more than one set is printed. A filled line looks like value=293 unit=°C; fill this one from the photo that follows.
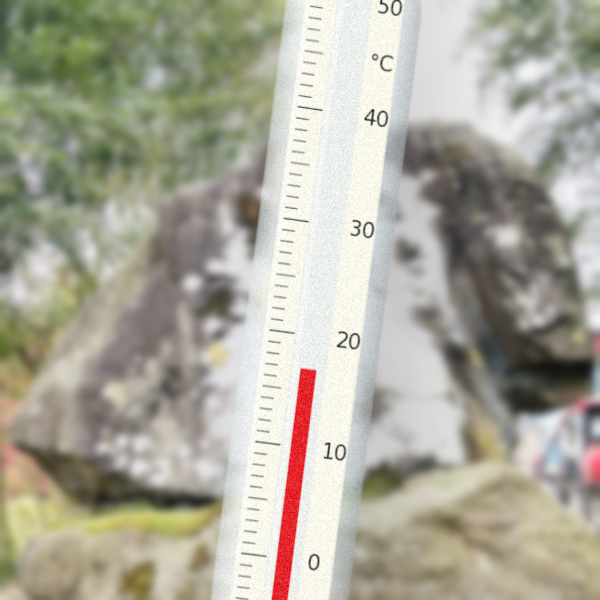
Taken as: value=17 unit=°C
